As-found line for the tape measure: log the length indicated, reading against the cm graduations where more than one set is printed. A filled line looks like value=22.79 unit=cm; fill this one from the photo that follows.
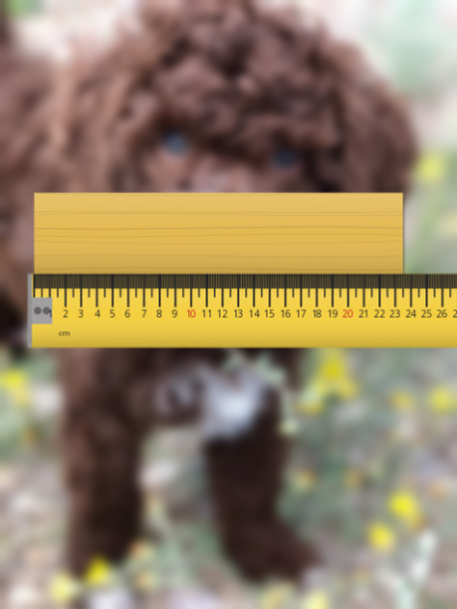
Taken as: value=23.5 unit=cm
